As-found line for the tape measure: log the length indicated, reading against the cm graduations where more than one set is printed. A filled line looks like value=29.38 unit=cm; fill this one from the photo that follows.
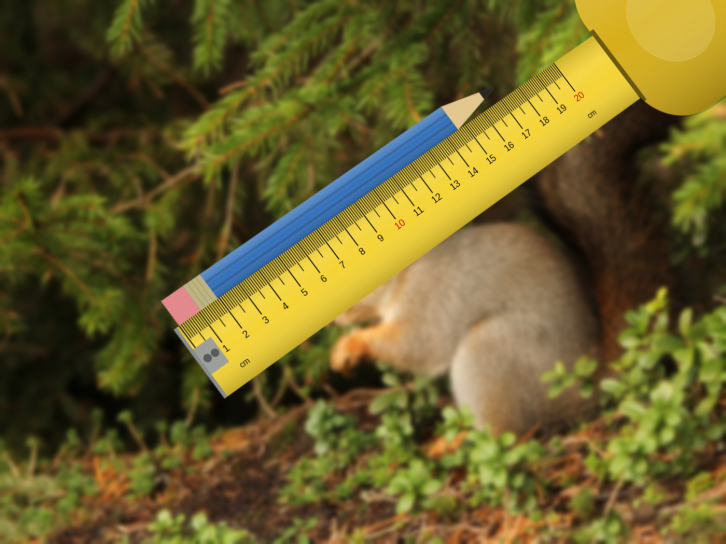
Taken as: value=17 unit=cm
